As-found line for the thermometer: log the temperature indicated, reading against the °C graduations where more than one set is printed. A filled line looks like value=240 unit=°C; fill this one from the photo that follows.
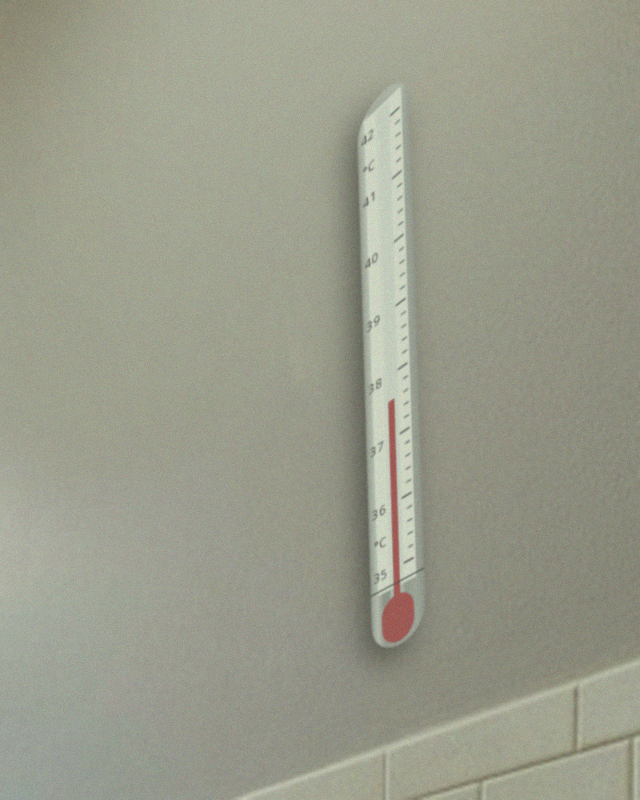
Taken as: value=37.6 unit=°C
